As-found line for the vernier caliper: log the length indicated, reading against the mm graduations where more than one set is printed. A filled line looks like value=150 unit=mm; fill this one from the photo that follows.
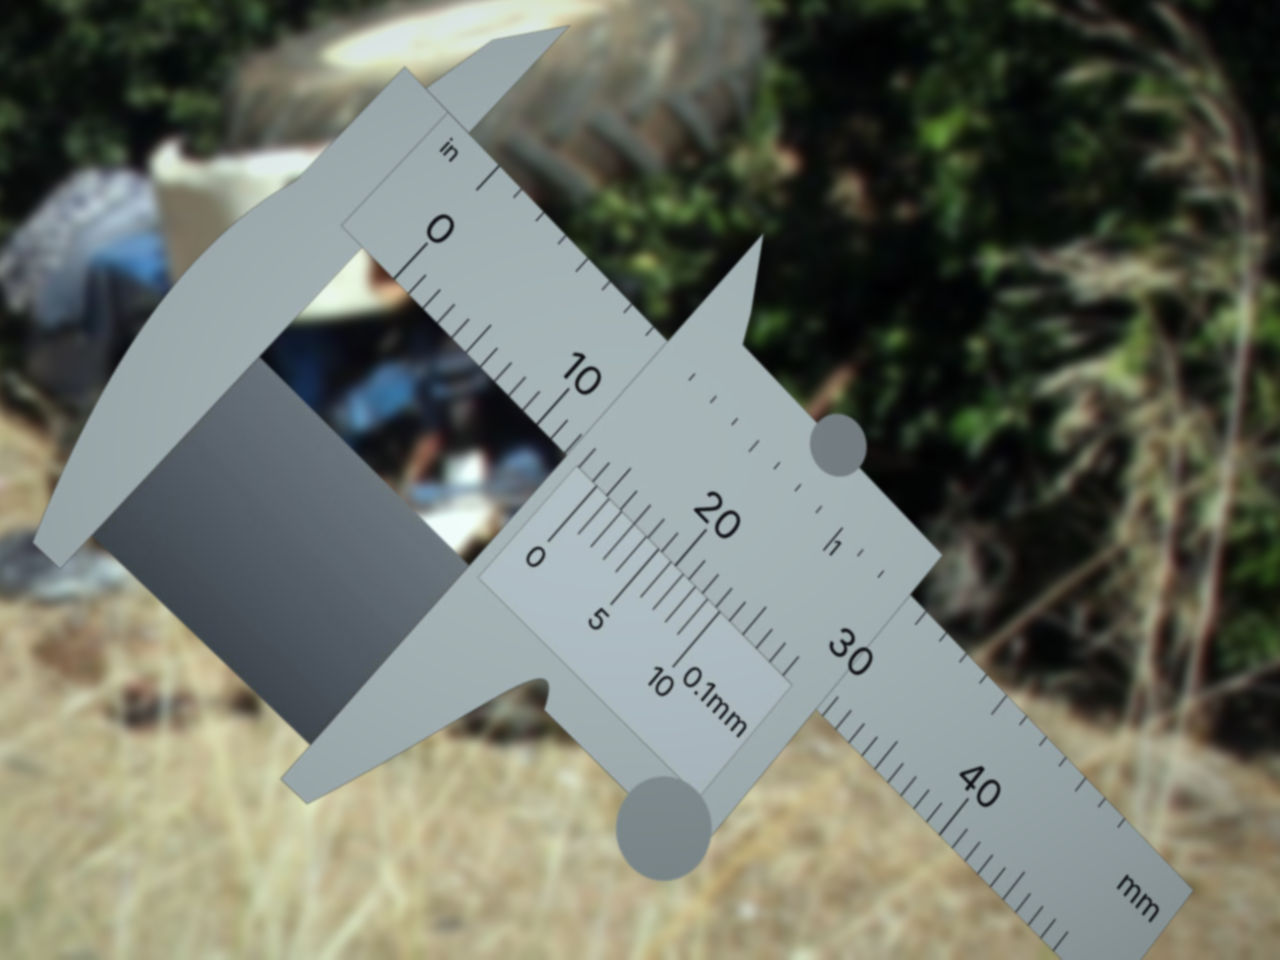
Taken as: value=14.3 unit=mm
